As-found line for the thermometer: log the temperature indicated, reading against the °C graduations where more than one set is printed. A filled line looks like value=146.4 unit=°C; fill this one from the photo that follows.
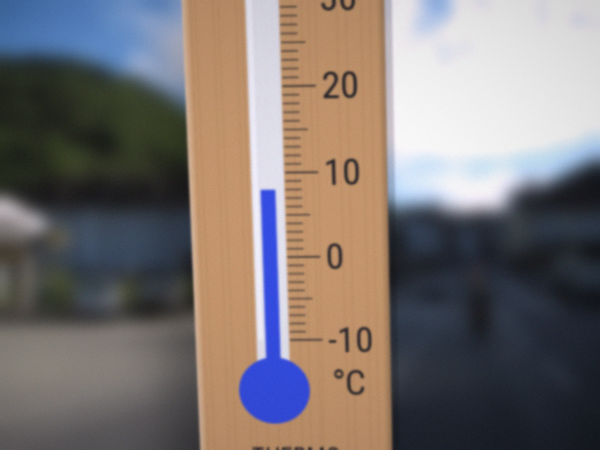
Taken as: value=8 unit=°C
